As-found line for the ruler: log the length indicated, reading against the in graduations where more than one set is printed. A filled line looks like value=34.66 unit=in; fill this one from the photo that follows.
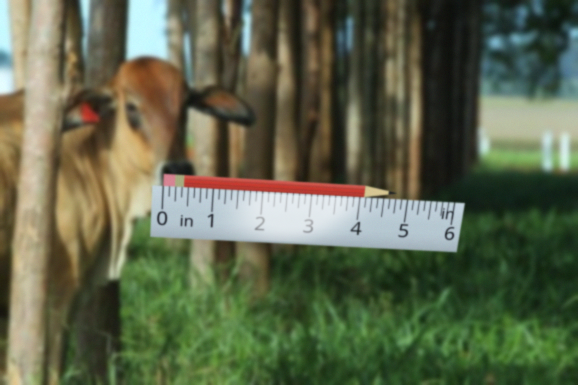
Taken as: value=4.75 unit=in
